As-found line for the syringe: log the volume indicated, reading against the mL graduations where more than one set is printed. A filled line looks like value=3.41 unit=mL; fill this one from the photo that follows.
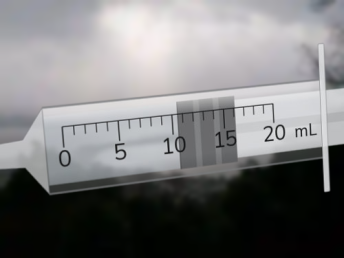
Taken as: value=10.5 unit=mL
